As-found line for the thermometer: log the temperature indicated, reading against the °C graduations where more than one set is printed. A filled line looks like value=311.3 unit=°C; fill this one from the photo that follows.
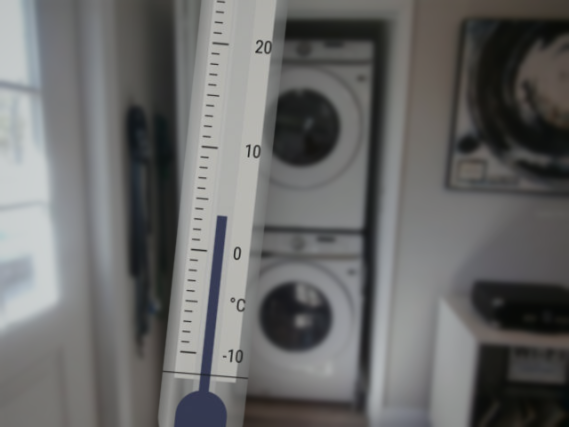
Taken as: value=3.5 unit=°C
